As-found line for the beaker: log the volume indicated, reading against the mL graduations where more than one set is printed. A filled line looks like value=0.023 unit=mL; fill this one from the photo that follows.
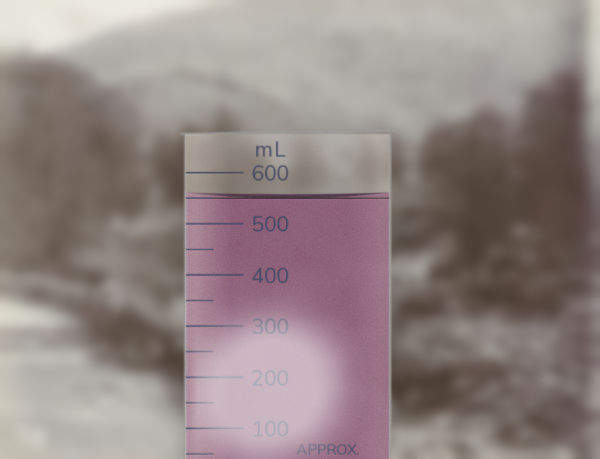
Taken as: value=550 unit=mL
